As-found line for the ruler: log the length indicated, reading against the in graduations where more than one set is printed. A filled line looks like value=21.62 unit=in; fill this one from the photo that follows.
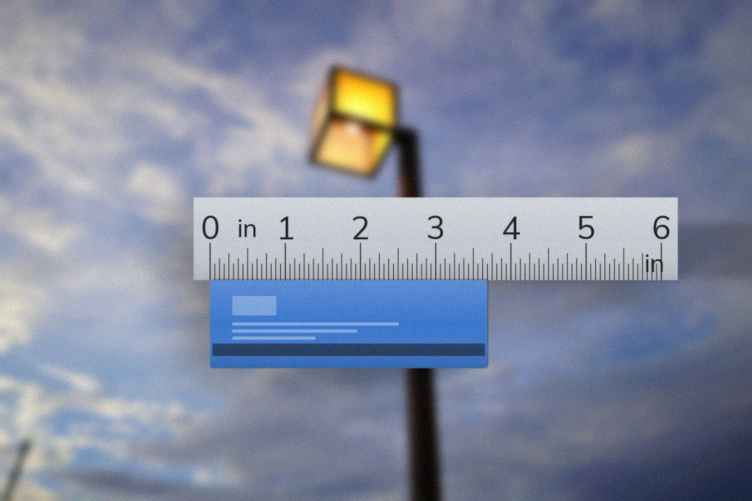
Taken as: value=3.6875 unit=in
